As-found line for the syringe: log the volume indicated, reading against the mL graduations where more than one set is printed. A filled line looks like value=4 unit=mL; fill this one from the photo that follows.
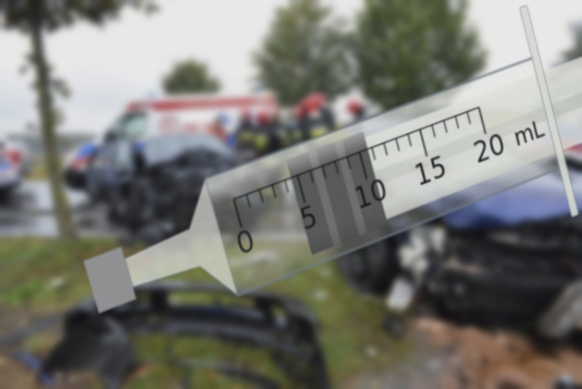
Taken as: value=4.5 unit=mL
